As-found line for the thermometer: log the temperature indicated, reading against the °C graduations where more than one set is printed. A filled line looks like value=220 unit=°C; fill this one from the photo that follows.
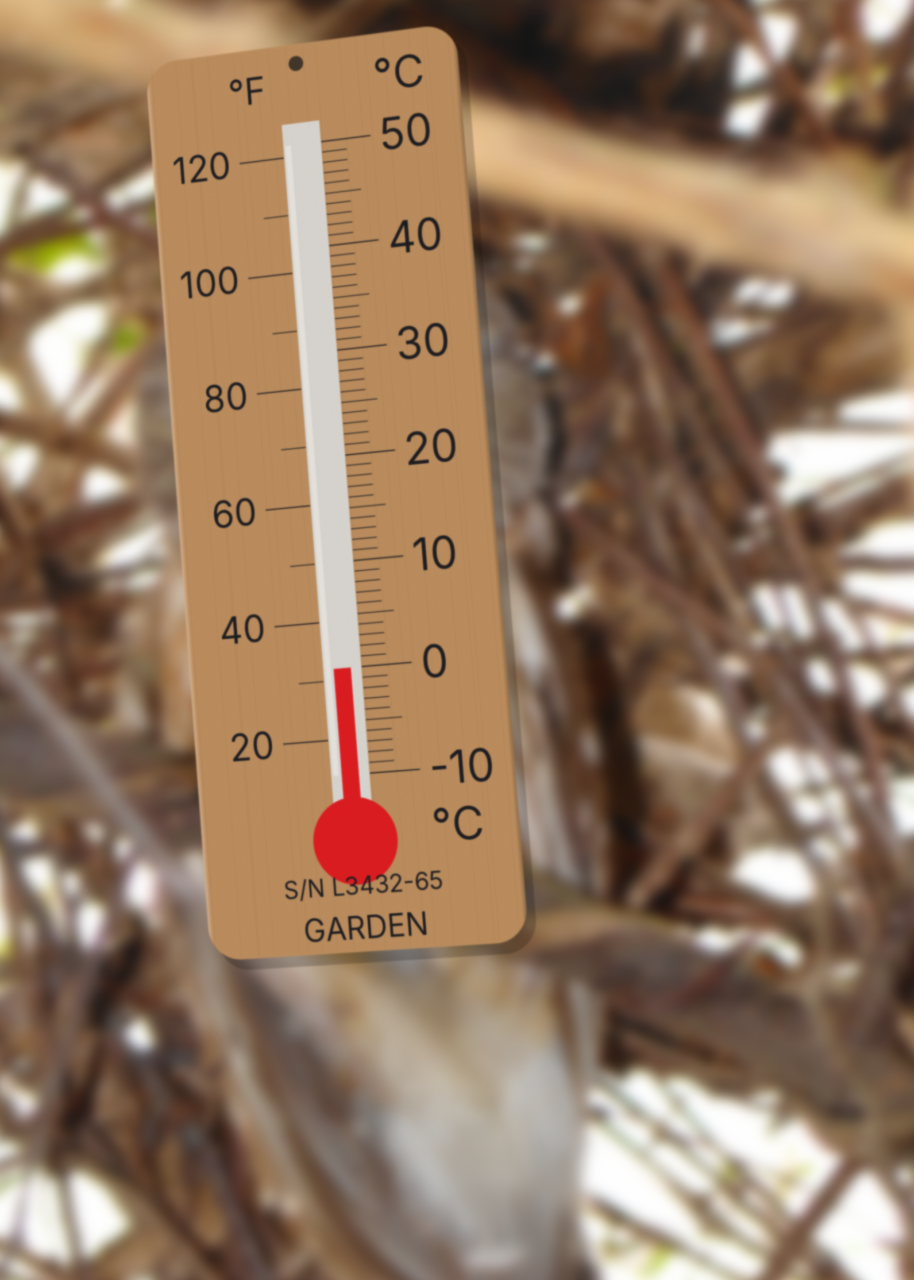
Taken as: value=0 unit=°C
